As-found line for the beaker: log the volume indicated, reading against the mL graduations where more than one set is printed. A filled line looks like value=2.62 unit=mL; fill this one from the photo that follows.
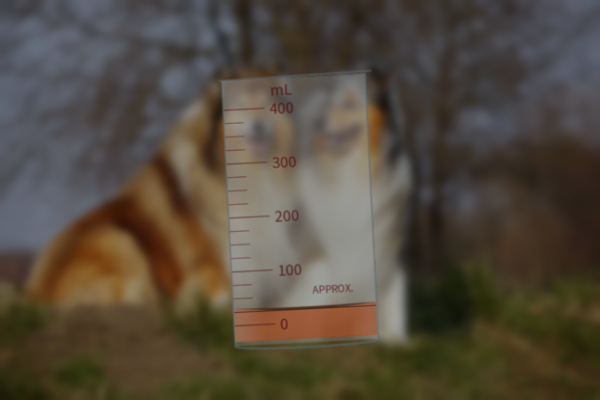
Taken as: value=25 unit=mL
